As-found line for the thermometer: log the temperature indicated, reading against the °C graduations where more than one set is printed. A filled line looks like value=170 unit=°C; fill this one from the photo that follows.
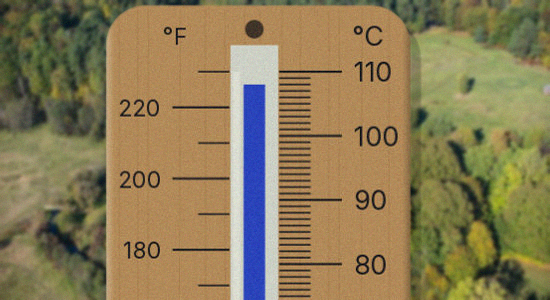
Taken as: value=108 unit=°C
